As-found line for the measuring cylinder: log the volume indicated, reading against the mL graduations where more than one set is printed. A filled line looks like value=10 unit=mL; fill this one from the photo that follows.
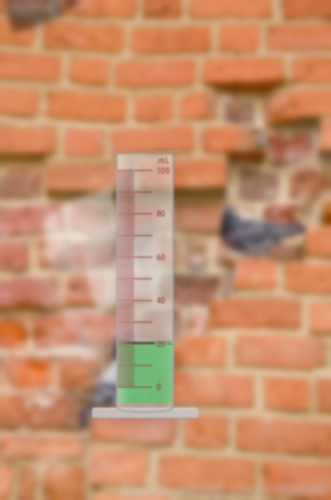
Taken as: value=20 unit=mL
